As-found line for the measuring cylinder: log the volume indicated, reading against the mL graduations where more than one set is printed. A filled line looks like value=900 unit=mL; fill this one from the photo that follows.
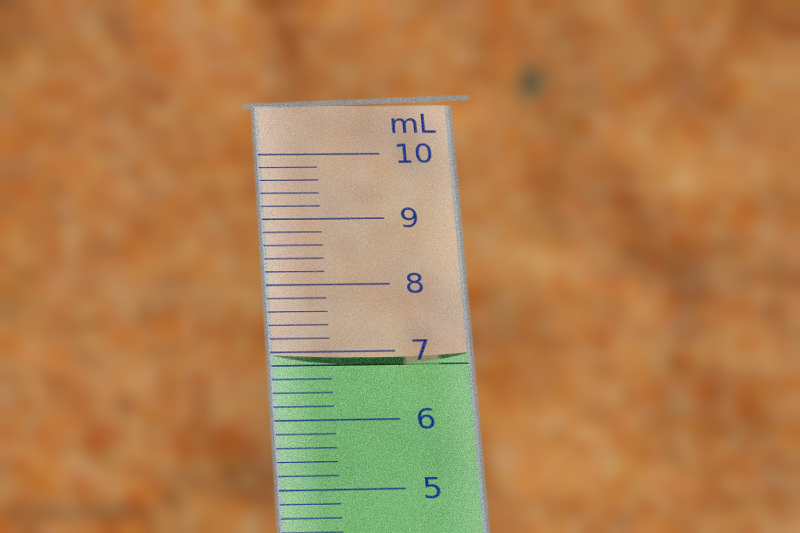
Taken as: value=6.8 unit=mL
